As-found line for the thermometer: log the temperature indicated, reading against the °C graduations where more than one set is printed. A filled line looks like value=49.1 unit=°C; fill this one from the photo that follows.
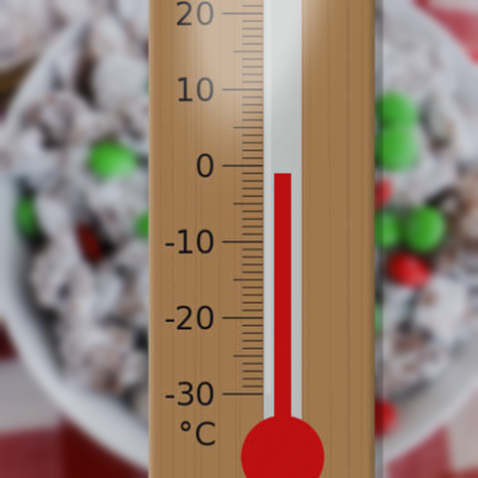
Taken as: value=-1 unit=°C
